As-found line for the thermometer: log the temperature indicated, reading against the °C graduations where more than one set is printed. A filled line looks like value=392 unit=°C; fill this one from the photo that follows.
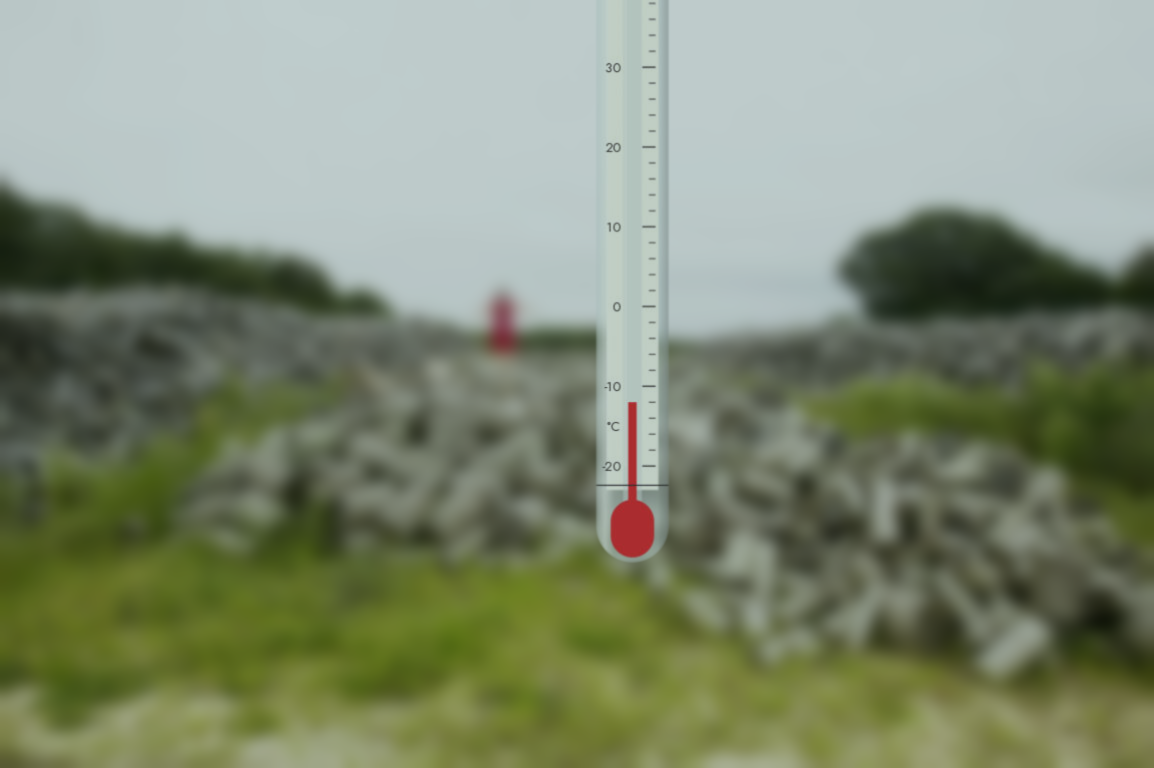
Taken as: value=-12 unit=°C
